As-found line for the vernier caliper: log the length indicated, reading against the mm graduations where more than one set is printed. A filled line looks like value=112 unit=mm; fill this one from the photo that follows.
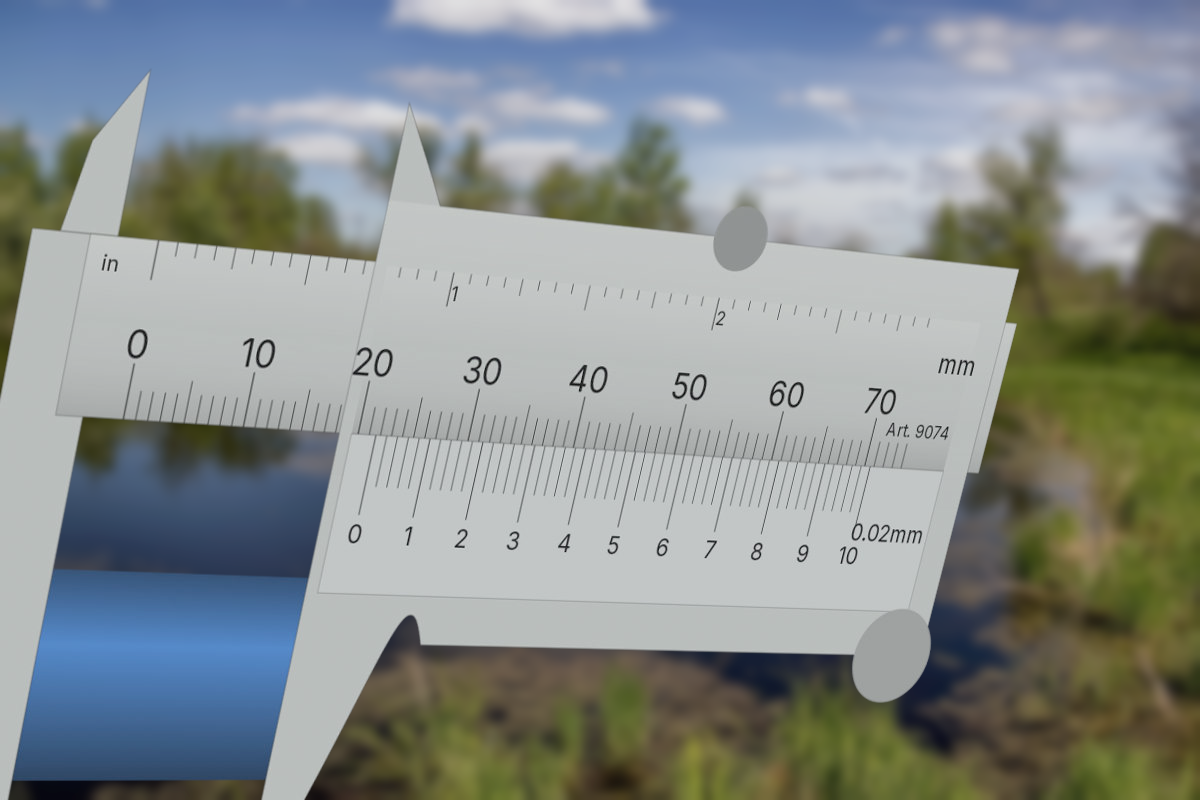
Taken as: value=21.6 unit=mm
